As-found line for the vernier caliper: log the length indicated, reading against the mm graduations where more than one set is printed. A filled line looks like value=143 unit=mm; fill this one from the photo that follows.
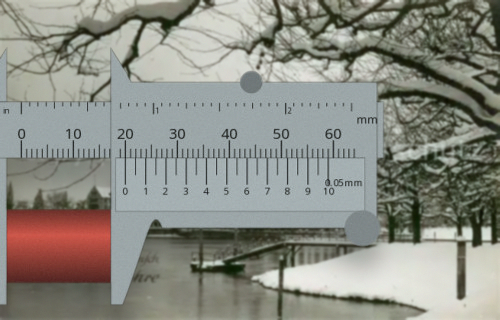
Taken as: value=20.0 unit=mm
